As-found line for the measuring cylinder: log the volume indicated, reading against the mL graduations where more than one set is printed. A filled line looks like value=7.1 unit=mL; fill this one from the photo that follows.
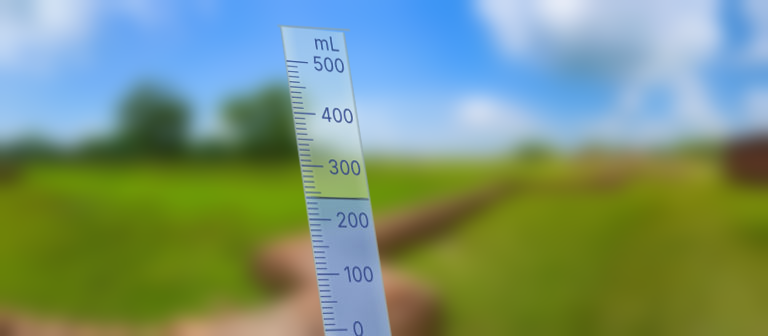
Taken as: value=240 unit=mL
